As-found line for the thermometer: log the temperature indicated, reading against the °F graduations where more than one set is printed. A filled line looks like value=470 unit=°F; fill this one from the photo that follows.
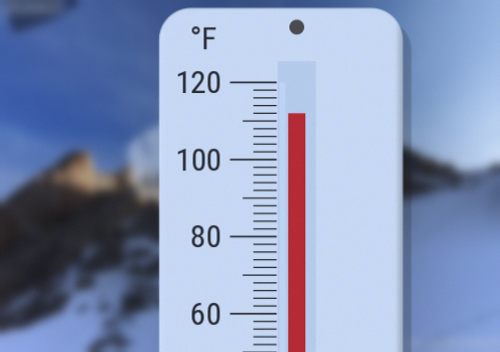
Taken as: value=112 unit=°F
